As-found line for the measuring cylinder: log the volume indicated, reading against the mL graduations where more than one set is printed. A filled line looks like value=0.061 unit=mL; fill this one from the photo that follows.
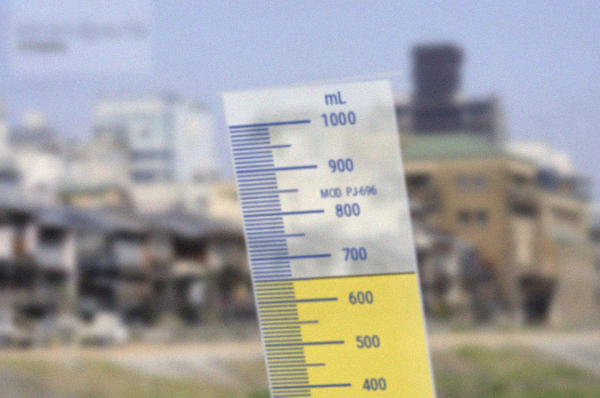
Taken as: value=650 unit=mL
